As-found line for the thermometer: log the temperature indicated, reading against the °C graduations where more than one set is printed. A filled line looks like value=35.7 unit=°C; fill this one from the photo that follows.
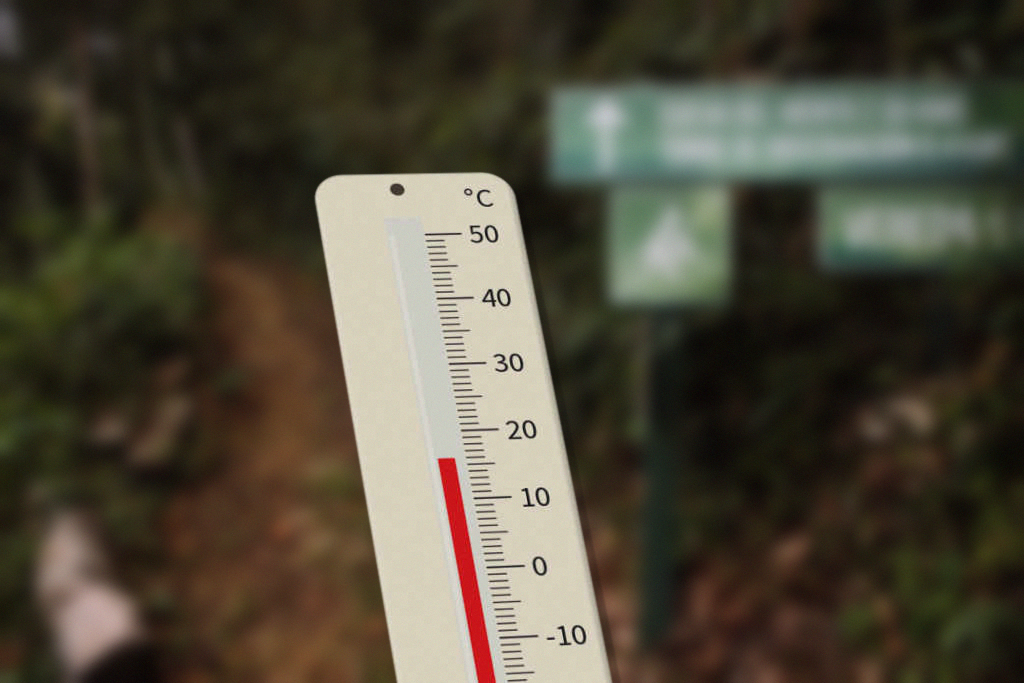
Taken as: value=16 unit=°C
